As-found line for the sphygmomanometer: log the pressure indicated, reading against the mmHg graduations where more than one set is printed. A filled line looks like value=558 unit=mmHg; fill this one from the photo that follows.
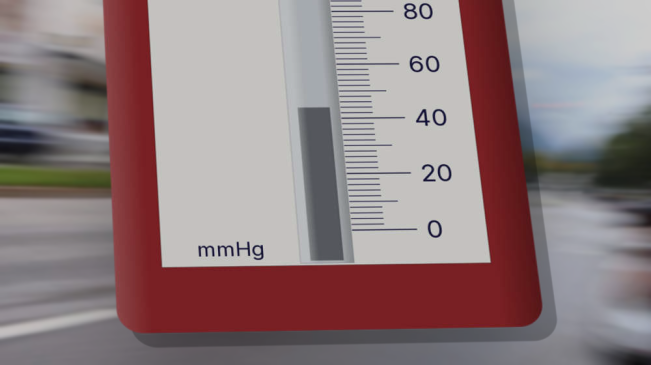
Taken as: value=44 unit=mmHg
